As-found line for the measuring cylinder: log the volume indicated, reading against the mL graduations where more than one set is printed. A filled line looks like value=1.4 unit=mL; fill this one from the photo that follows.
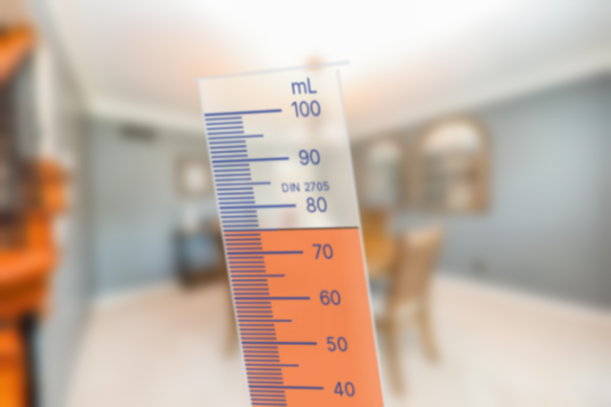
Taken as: value=75 unit=mL
